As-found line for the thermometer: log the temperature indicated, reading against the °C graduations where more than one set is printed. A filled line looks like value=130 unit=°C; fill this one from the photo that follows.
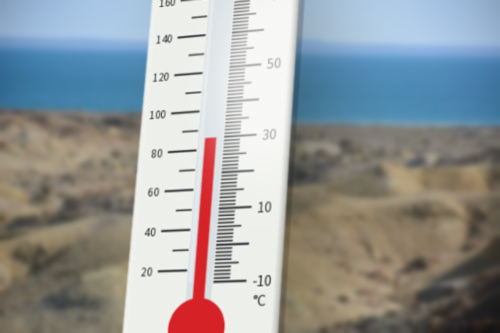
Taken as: value=30 unit=°C
